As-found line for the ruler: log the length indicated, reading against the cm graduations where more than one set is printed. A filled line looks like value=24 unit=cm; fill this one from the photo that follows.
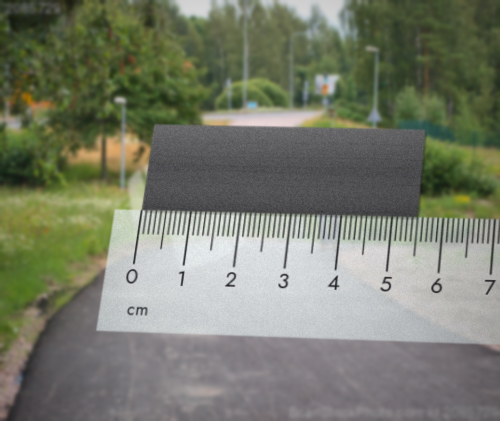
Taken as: value=5.5 unit=cm
